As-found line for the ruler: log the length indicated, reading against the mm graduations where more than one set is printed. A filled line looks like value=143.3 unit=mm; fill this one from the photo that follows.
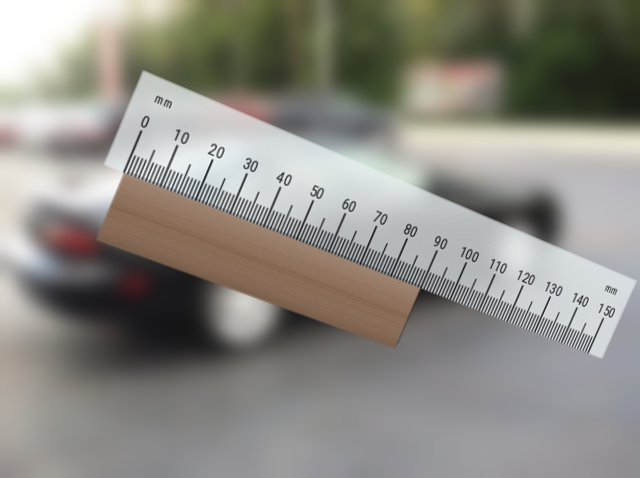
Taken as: value=90 unit=mm
